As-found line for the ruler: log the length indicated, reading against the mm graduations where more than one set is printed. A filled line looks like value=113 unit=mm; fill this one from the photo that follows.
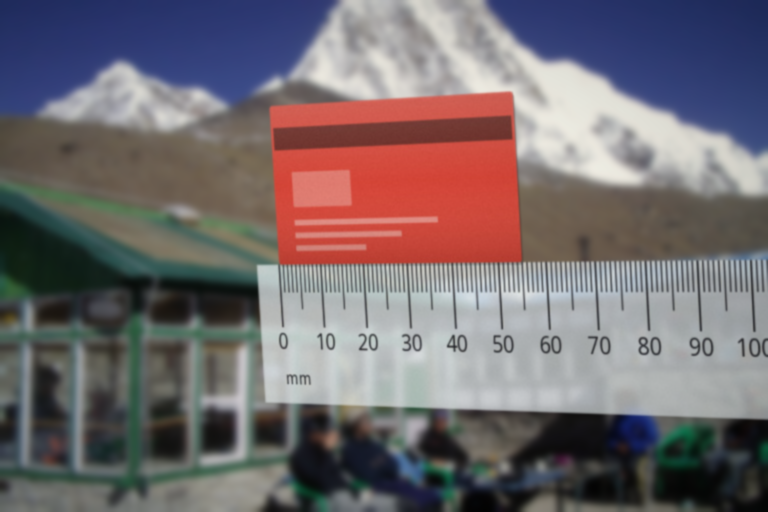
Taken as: value=55 unit=mm
